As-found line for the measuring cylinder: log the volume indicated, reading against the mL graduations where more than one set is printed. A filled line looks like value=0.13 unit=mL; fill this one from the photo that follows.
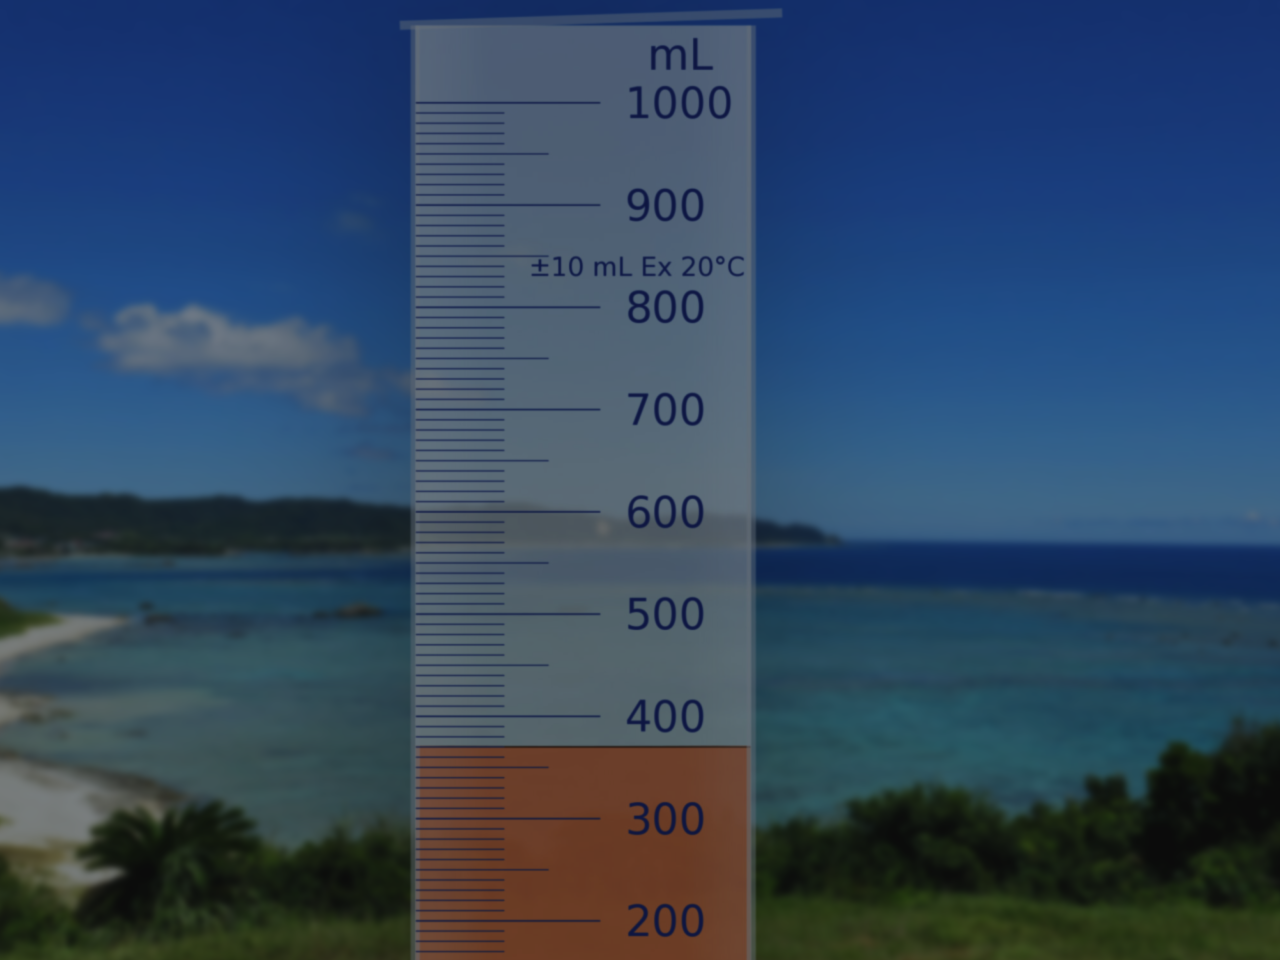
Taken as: value=370 unit=mL
